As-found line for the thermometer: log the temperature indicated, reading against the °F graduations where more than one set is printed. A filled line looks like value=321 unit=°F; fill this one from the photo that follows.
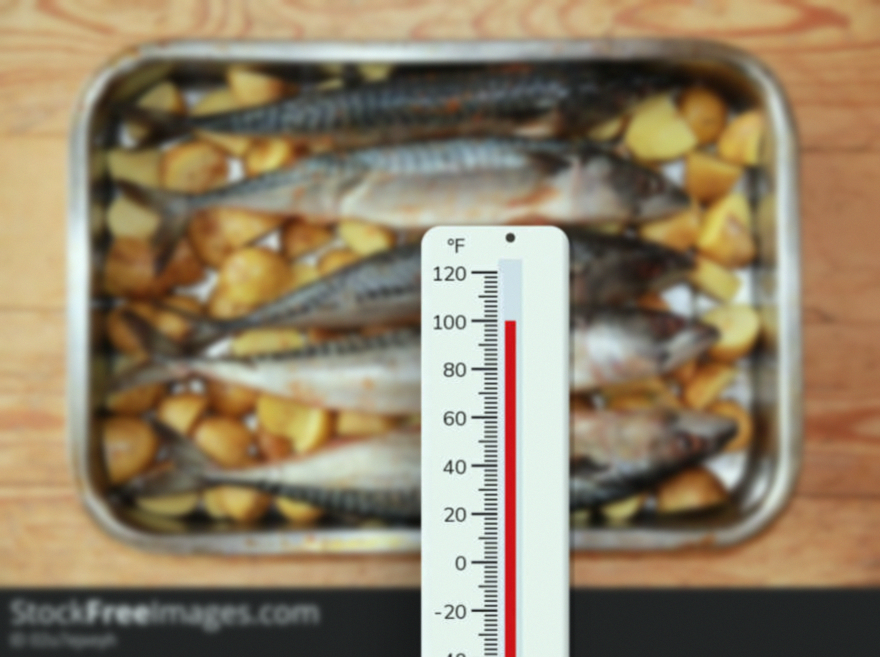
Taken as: value=100 unit=°F
